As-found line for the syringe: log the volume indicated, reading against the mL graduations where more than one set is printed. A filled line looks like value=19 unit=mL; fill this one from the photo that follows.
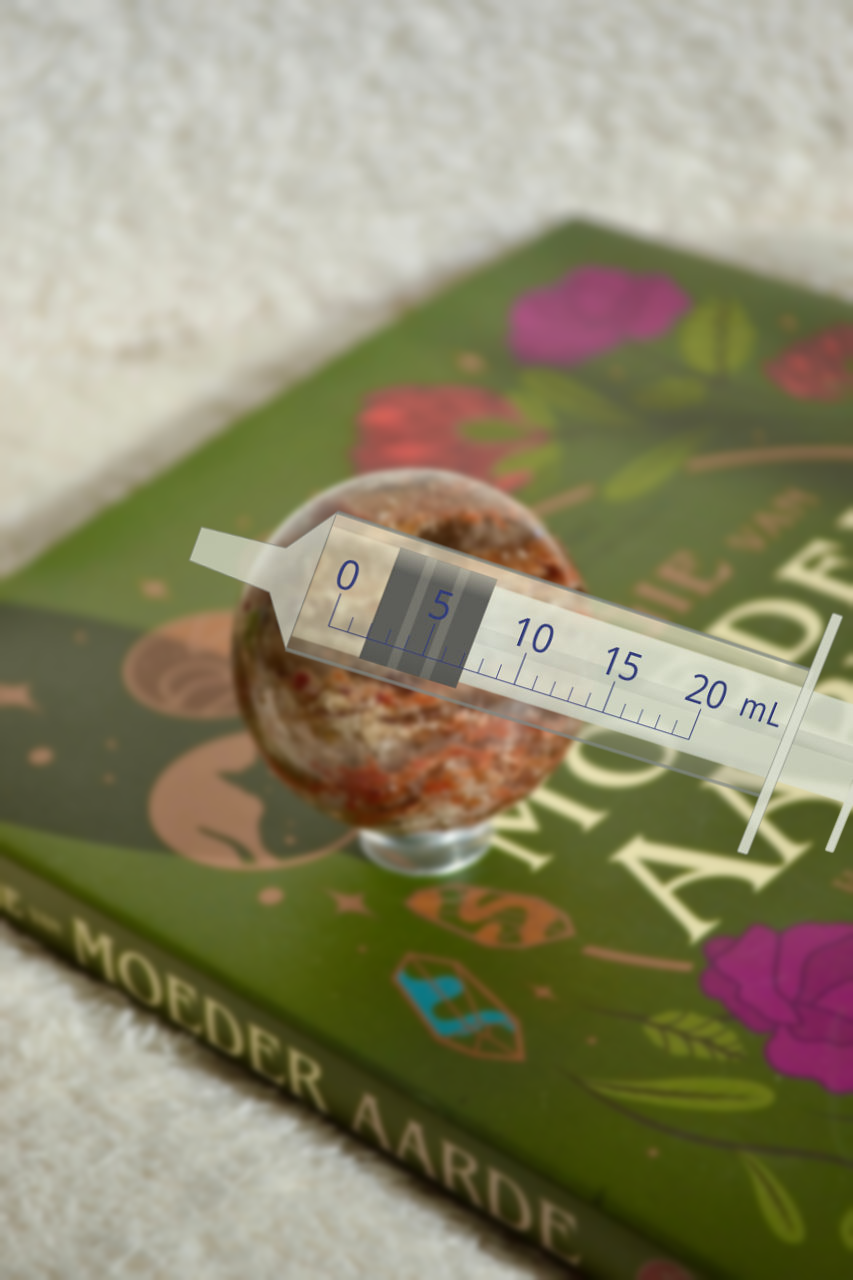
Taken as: value=2 unit=mL
